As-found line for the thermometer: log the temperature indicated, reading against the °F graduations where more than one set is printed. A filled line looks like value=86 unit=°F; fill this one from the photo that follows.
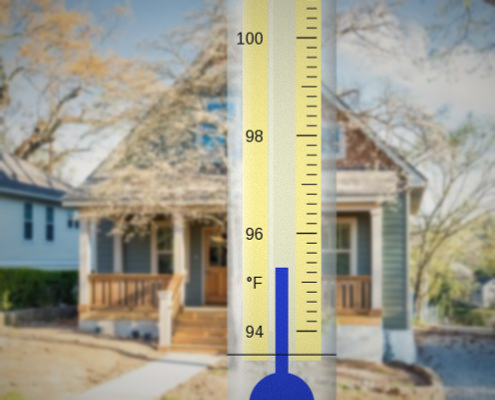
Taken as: value=95.3 unit=°F
